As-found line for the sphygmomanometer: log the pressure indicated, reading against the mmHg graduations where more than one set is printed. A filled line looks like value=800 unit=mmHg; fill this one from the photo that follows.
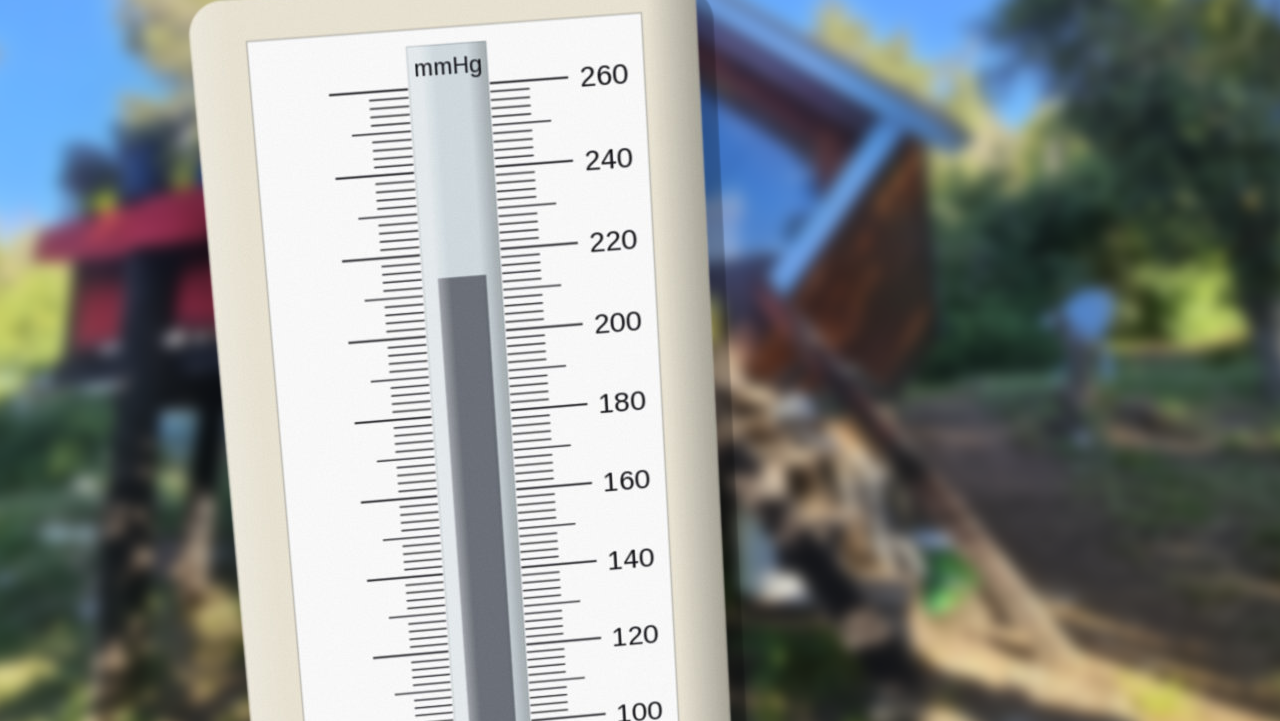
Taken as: value=214 unit=mmHg
